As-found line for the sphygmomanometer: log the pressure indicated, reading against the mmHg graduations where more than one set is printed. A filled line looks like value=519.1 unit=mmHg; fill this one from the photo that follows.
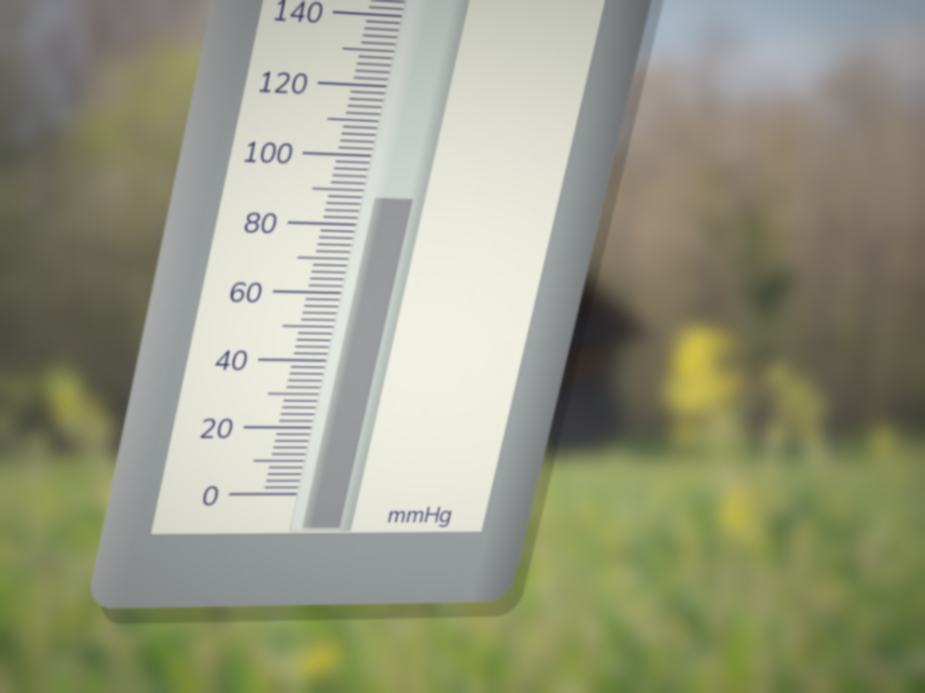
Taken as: value=88 unit=mmHg
